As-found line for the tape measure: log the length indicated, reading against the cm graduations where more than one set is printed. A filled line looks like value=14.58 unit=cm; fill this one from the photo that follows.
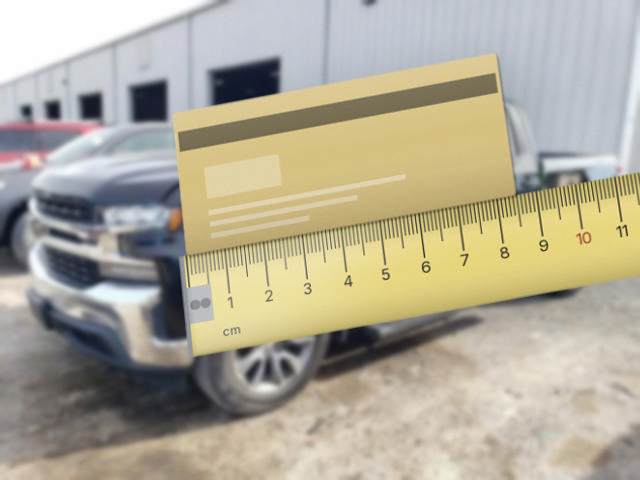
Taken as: value=8.5 unit=cm
